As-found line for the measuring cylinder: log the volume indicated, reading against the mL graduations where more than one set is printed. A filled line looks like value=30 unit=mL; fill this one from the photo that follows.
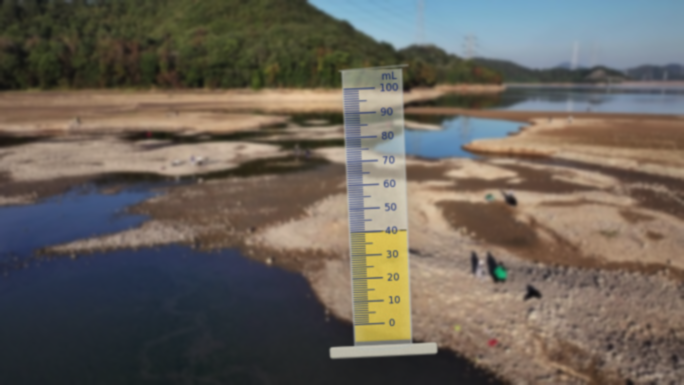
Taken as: value=40 unit=mL
